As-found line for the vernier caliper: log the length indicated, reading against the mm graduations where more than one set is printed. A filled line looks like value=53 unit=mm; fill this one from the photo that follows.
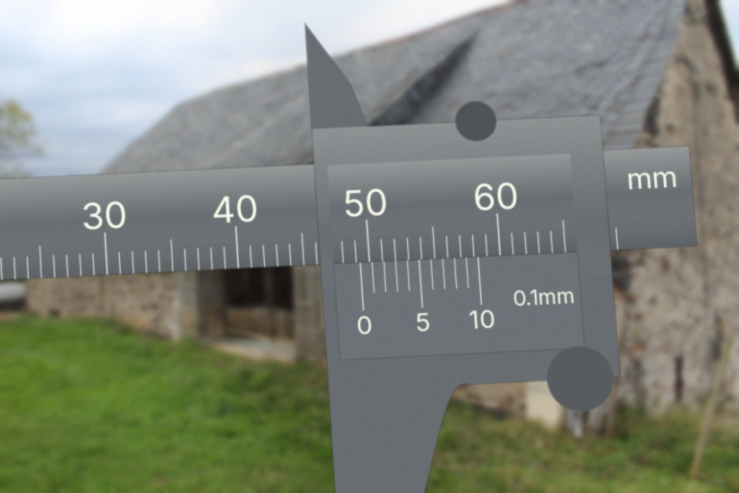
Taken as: value=49.3 unit=mm
